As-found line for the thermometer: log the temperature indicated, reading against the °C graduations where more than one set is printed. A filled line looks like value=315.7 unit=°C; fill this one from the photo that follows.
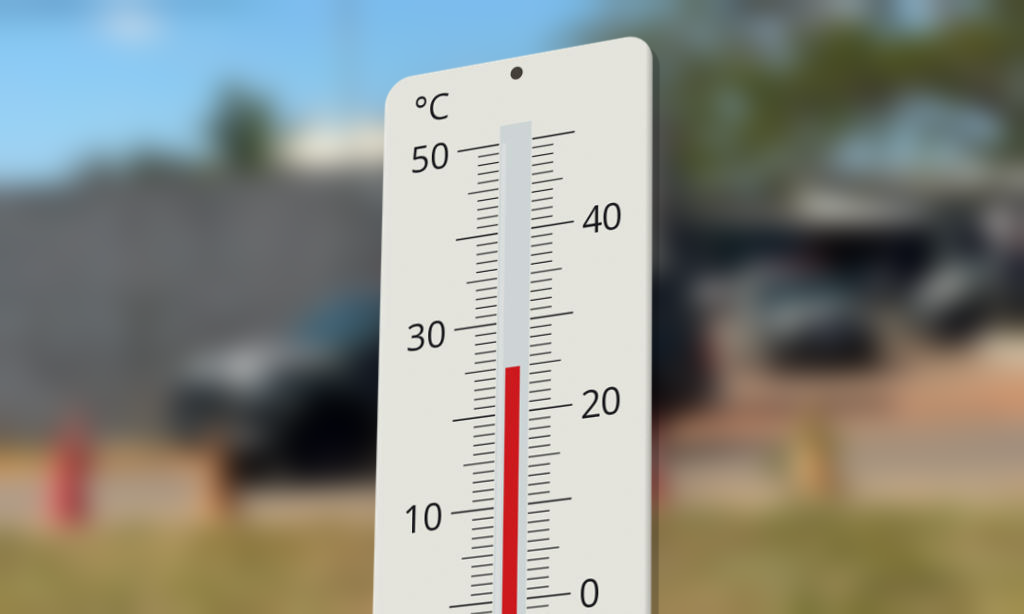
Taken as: value=25 unit=°C
